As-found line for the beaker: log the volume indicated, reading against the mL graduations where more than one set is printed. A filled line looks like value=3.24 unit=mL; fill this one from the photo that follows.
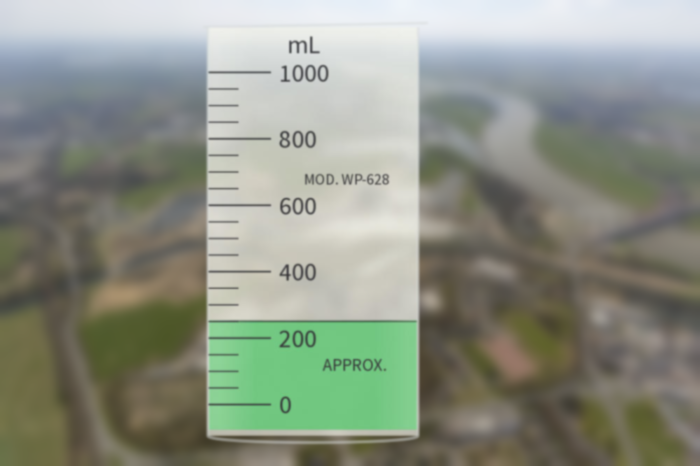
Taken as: value=250 unit=mL
